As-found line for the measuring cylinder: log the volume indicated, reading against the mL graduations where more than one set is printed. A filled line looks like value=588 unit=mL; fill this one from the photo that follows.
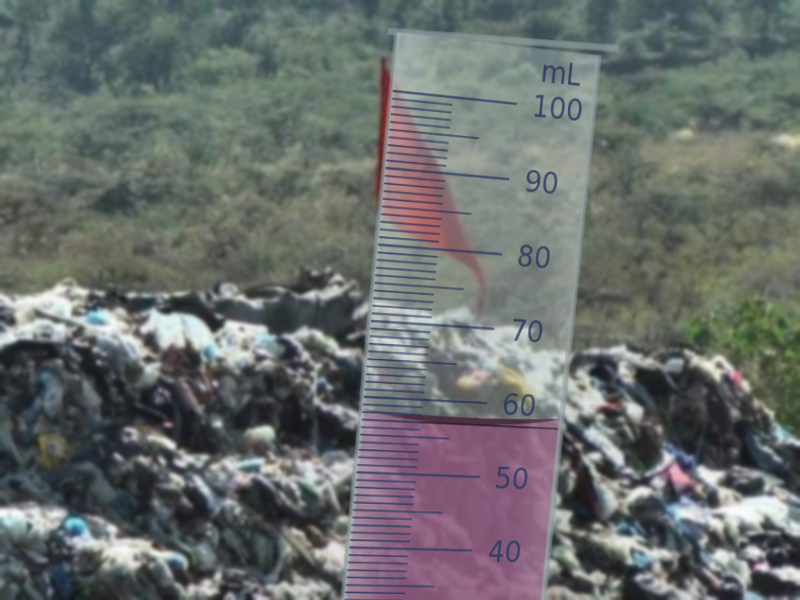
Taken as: value=57 unit=mL
